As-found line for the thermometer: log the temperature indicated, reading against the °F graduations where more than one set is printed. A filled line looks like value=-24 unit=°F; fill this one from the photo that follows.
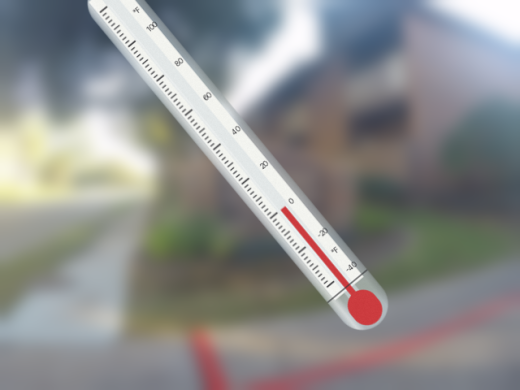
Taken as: value=0 unit=°F
